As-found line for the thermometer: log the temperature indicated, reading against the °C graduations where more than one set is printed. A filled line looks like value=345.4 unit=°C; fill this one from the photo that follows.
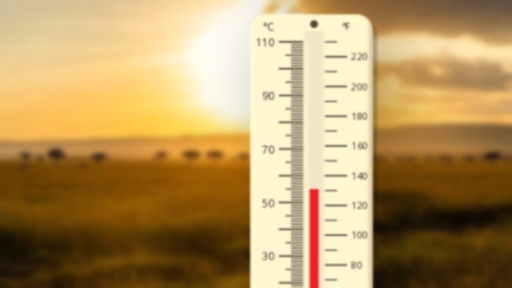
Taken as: value=55 unit=°C
